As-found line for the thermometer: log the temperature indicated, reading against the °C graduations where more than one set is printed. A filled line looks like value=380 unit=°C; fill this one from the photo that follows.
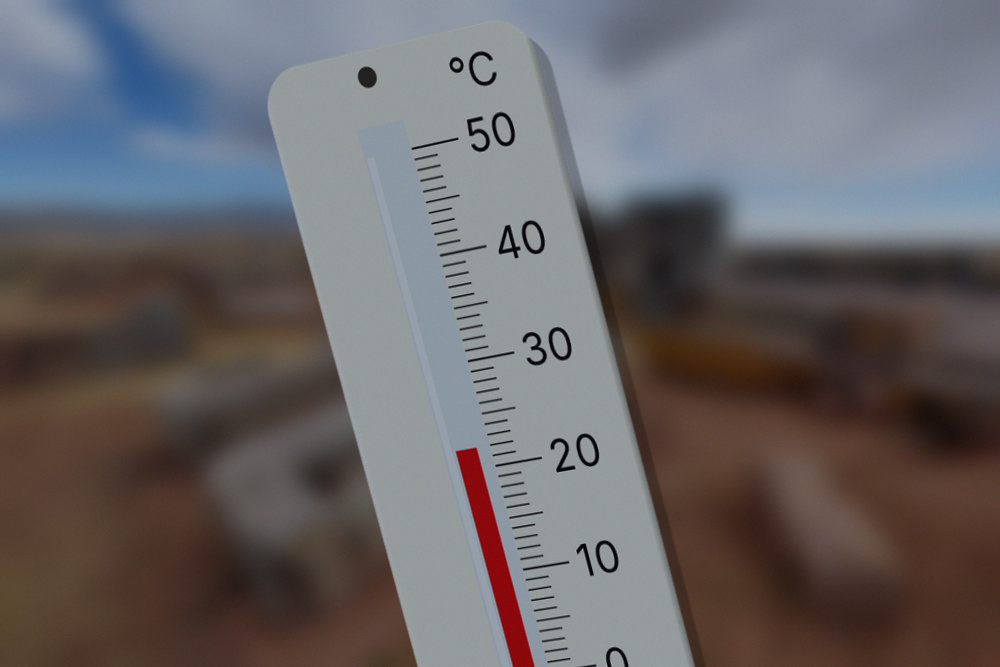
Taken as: value=22 unit=°C
